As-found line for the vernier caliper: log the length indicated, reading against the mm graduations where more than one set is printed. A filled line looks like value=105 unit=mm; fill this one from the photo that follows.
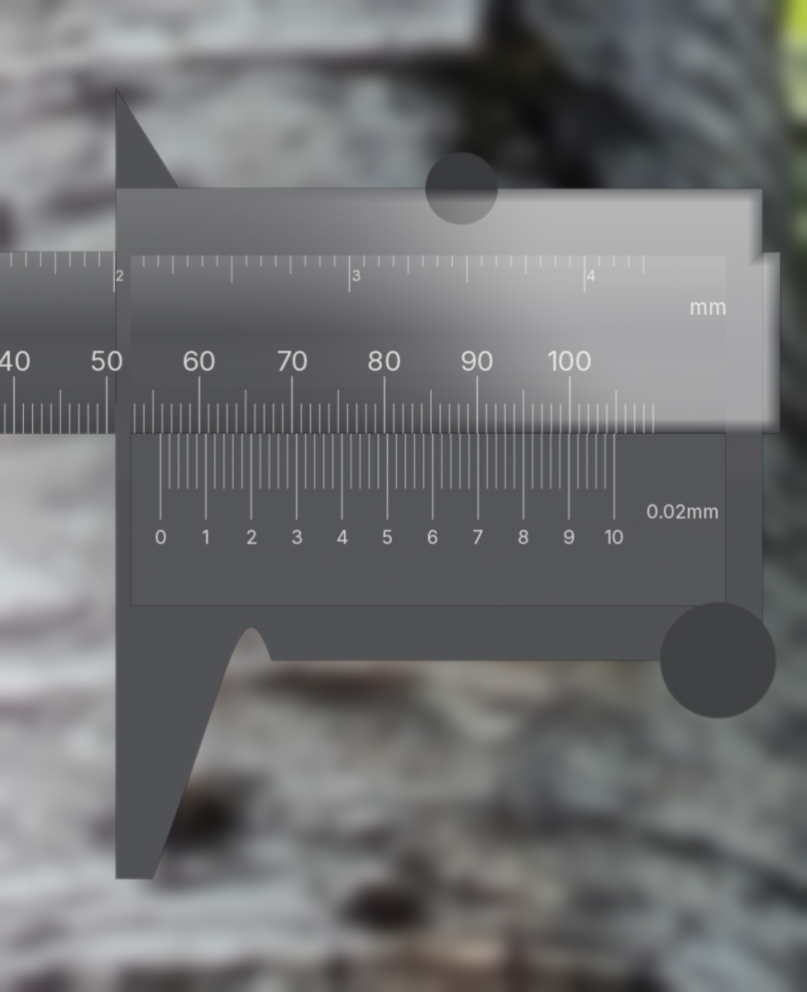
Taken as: value=55.8 unit=mm
